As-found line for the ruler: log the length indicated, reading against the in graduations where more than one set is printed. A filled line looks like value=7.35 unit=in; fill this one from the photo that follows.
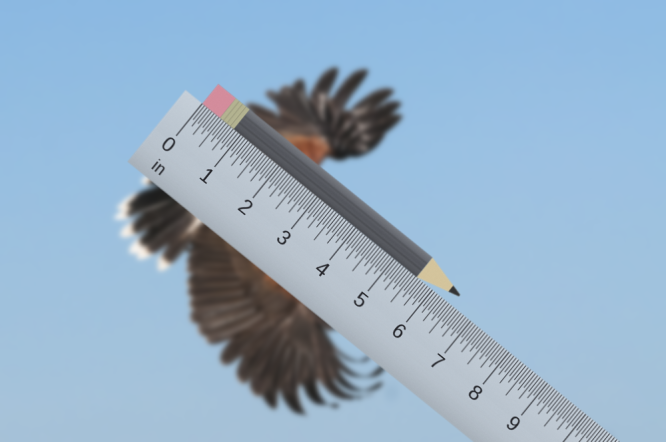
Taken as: value=6.5 unit=in
